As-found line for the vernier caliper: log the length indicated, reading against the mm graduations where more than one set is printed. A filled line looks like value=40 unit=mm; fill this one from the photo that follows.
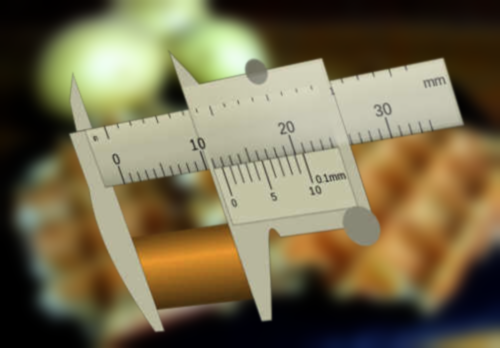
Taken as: value=11.8 unit=mm
